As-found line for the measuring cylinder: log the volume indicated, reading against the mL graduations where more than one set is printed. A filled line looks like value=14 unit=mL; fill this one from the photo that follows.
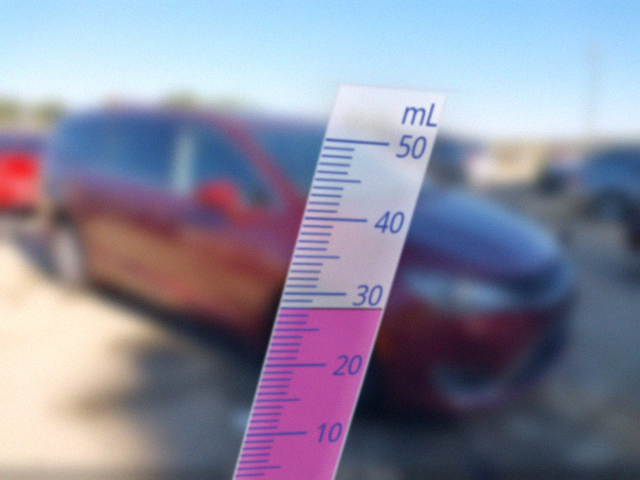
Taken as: value=28 unit=mL
